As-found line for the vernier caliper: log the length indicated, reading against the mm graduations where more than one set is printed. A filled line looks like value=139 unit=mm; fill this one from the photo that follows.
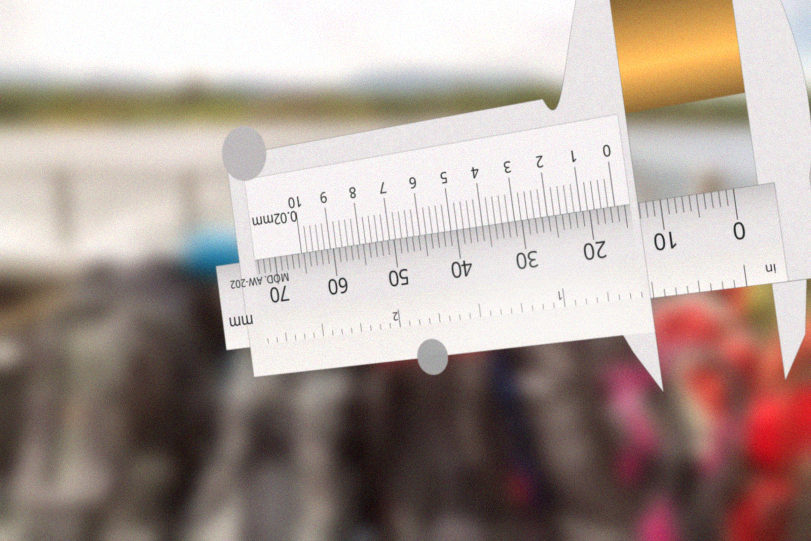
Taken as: value=16.4 unit=mm
